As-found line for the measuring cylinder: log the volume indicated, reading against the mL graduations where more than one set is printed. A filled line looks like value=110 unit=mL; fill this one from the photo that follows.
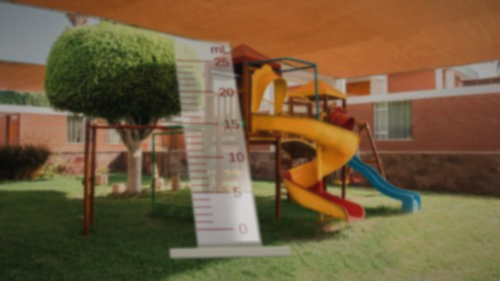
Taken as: value=5 unit=mL
